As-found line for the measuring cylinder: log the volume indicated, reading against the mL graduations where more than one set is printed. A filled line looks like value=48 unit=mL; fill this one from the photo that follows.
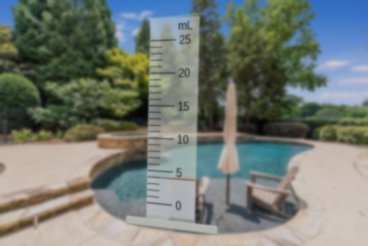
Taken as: value=4 unit=mL
